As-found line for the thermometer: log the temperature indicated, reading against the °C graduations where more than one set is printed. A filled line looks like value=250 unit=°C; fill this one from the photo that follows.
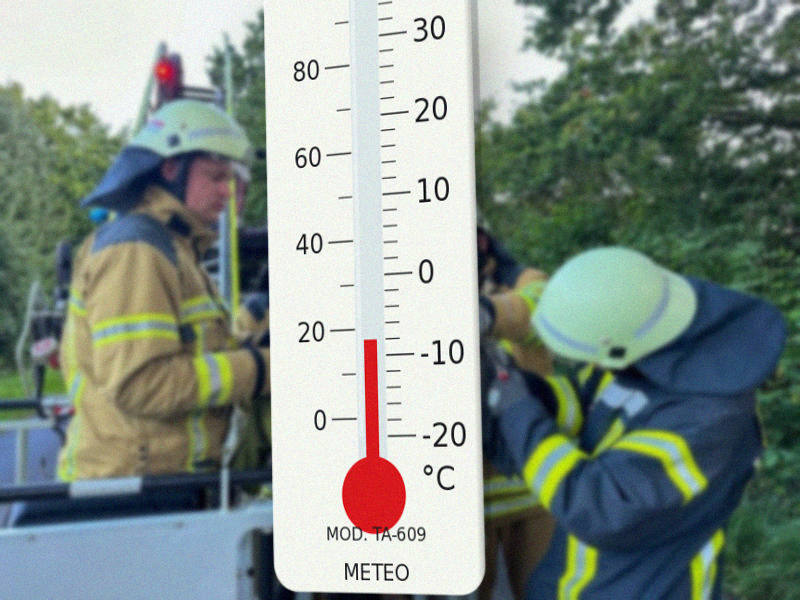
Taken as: value=-8 unit=°C
